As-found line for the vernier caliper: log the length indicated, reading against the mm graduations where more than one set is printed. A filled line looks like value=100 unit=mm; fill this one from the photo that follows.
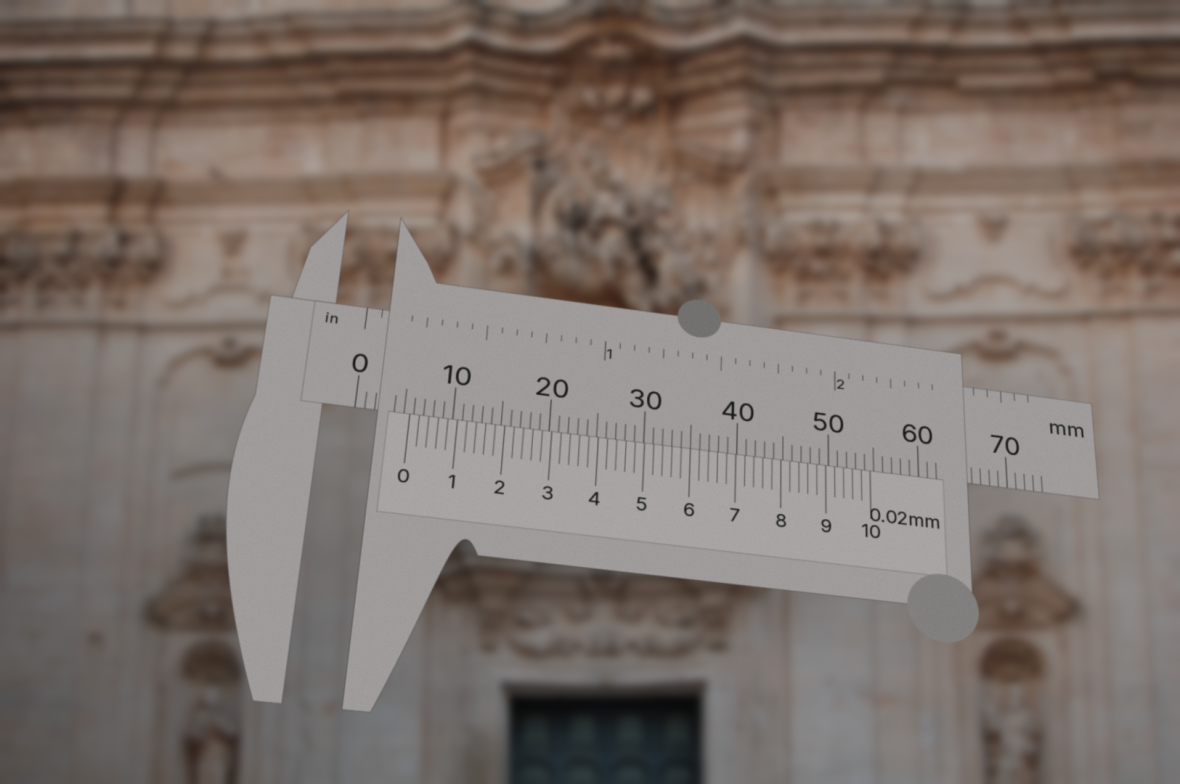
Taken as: value=5.6 unit=mm
